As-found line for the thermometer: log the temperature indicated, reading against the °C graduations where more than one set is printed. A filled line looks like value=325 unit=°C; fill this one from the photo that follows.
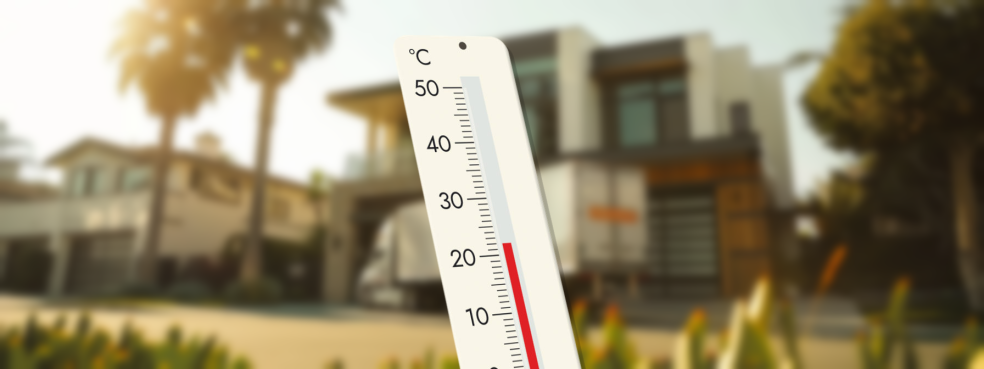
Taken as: value=22 unit=°C
